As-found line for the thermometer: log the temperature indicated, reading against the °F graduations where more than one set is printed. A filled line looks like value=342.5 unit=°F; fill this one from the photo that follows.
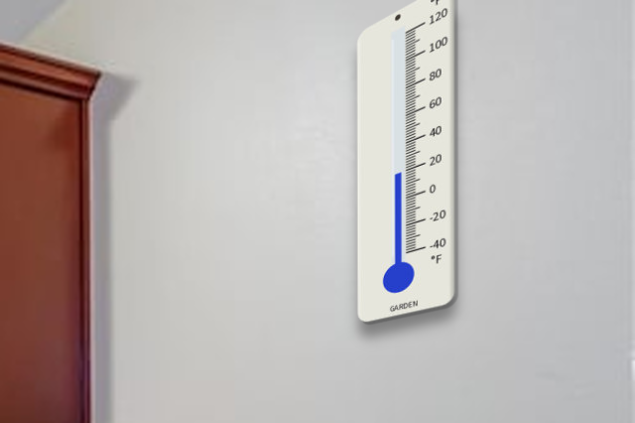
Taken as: value=20 unit=°F
